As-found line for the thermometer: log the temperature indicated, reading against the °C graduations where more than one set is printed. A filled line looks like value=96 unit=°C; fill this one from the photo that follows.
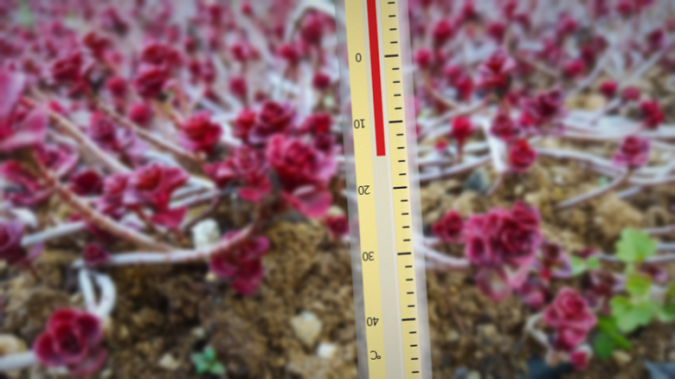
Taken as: value=15 unit=°C
